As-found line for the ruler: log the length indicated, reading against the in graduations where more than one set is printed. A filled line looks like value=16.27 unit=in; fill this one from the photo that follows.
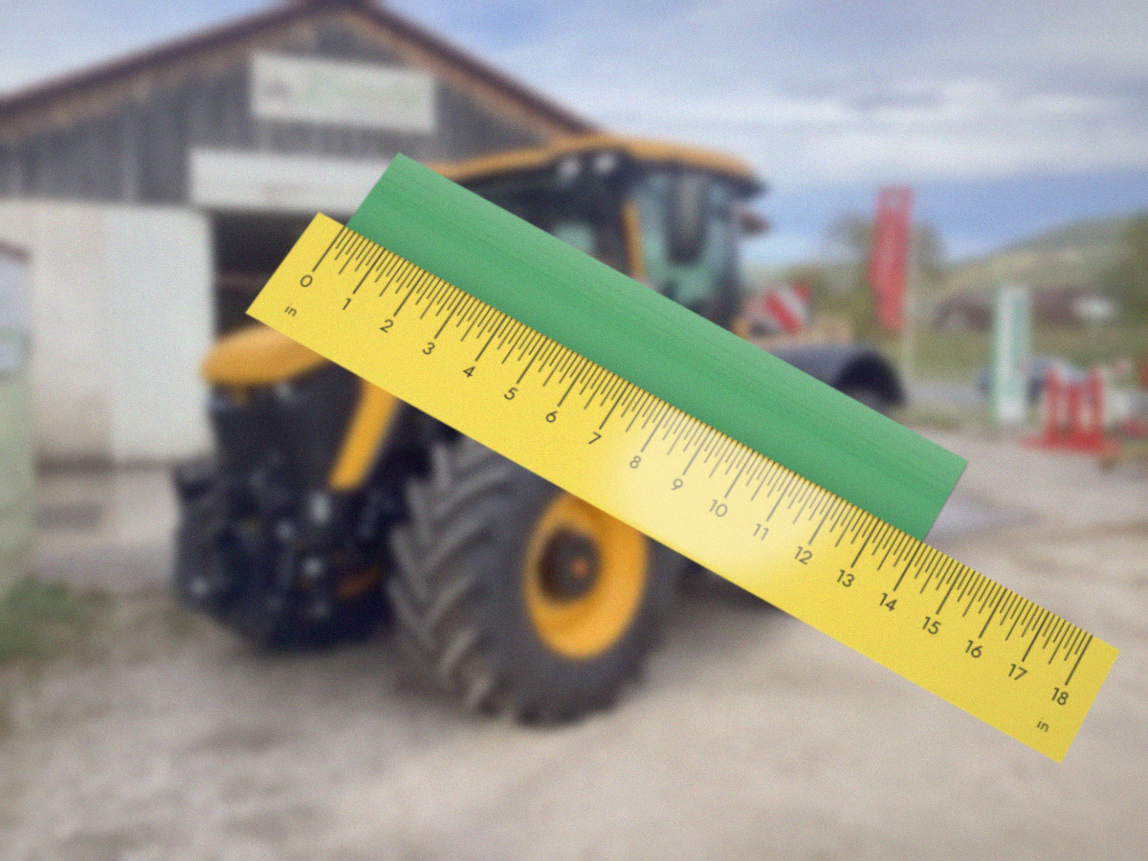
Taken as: value=14 unit=in
